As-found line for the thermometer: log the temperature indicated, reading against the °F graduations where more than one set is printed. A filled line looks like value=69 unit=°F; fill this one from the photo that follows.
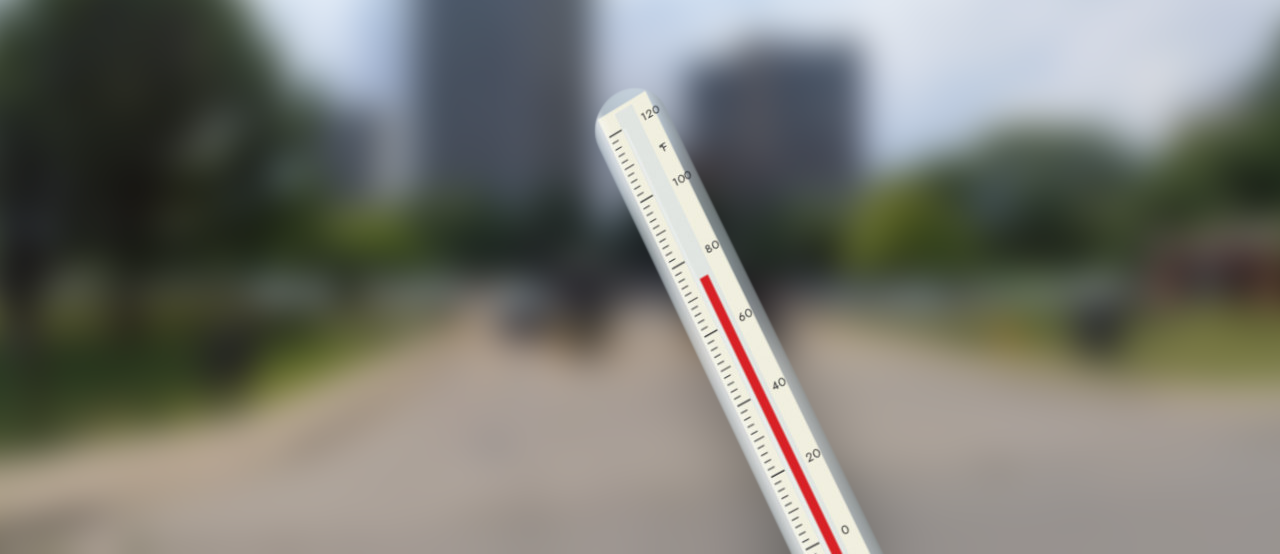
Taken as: value=74 unit=°F
